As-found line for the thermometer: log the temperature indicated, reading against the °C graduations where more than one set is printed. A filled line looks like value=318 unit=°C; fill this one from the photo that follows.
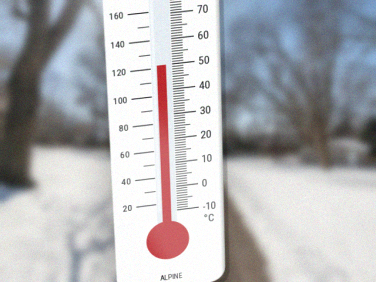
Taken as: value=50 unit=°C
